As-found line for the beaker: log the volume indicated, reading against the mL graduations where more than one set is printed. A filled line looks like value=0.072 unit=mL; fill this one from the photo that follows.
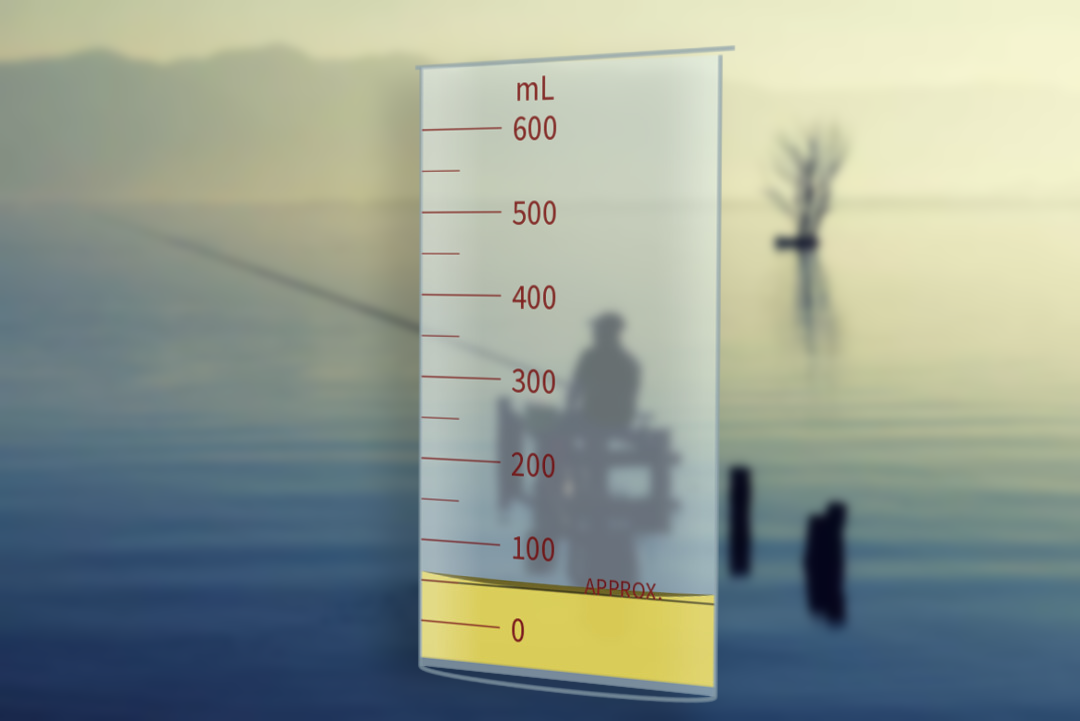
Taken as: value=50 unit=mL
